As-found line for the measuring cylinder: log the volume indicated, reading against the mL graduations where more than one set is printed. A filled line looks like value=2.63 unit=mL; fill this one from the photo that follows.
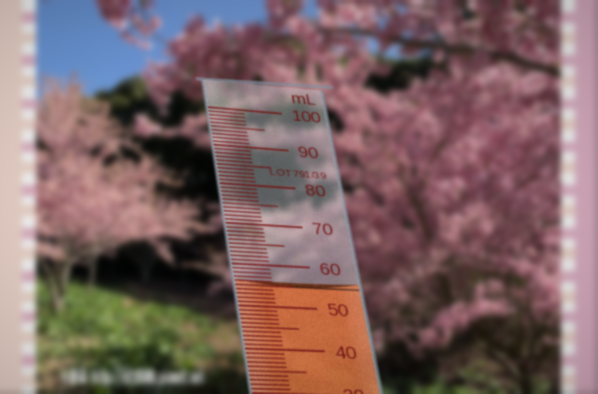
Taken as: value=55 unit=mL
